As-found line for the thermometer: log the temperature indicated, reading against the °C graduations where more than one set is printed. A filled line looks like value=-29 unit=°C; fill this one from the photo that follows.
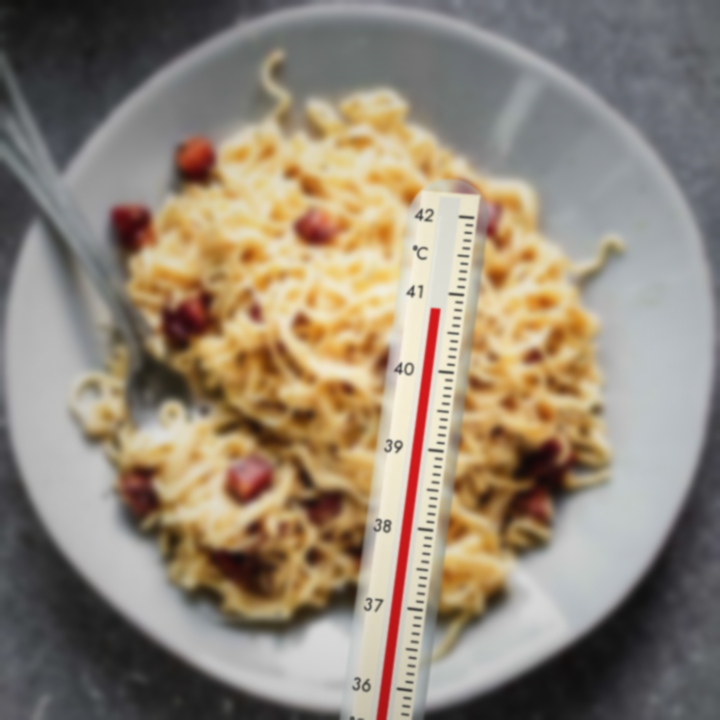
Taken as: value=40.8 unit=°C
